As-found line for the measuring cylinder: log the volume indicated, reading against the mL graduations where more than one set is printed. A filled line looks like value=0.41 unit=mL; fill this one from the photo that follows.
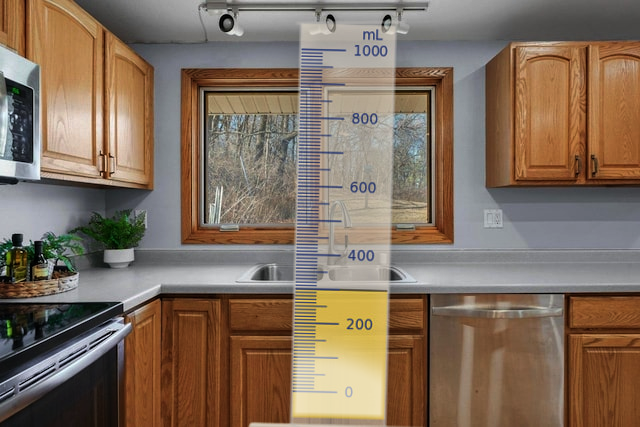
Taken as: value=300 unit=mL
